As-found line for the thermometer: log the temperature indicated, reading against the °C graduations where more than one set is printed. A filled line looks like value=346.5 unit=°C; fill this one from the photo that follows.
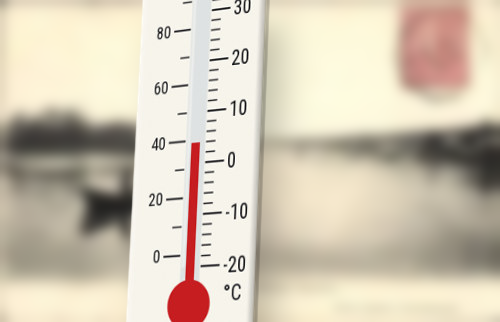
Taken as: value=4 unit=°C
